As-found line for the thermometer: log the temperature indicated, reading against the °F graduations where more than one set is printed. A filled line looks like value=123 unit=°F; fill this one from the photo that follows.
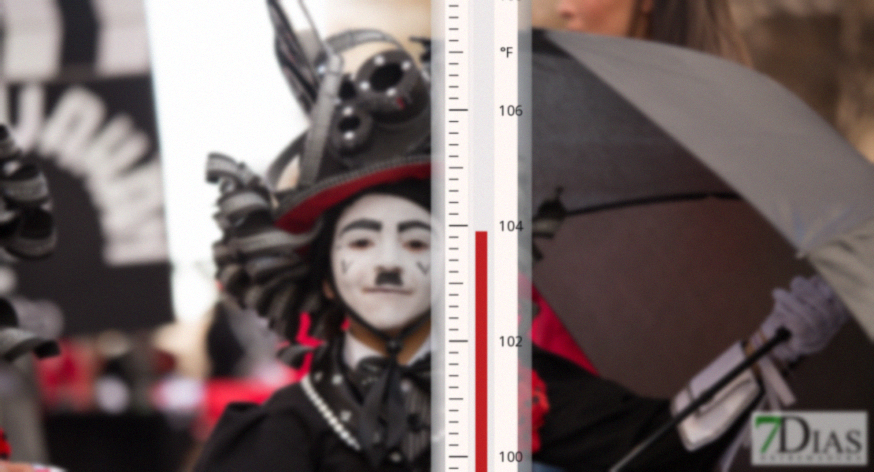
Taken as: value=103.9 unit=°F
